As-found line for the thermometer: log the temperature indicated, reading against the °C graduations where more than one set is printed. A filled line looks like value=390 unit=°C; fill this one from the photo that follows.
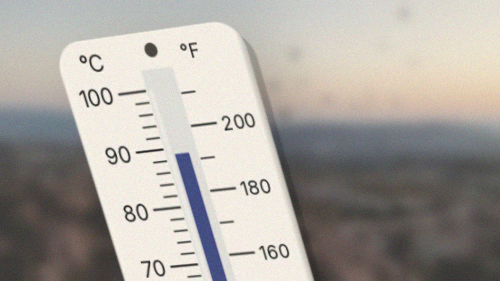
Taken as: value=89 unit=°C
